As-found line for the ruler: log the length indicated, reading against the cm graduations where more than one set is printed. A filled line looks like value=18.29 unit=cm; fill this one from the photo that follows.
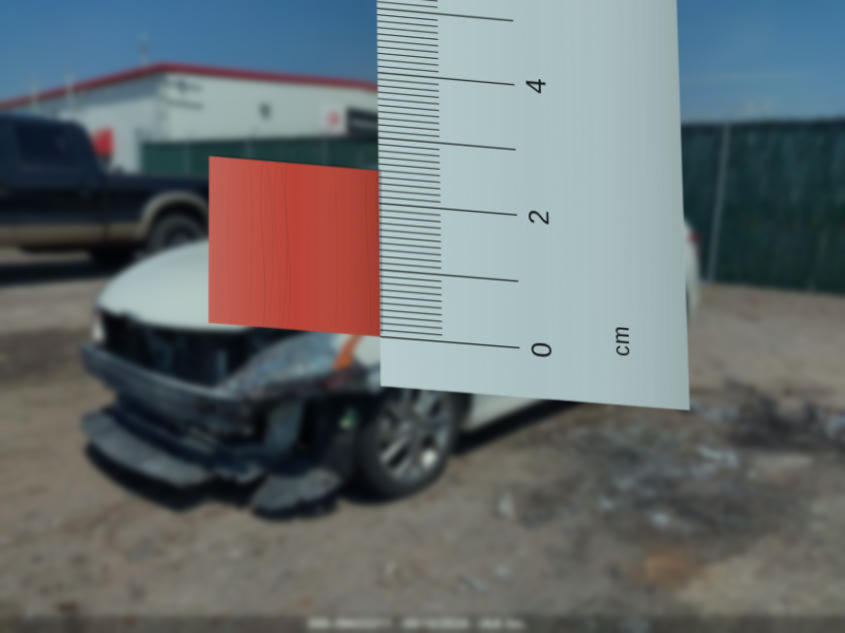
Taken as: value=2.5 unit=cm
